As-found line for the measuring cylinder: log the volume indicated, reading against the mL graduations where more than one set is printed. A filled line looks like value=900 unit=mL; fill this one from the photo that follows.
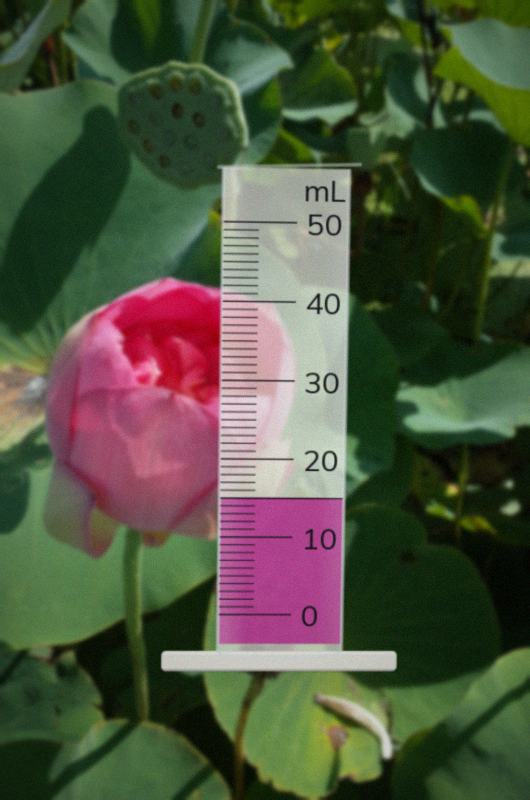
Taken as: value=15 unit=mL
